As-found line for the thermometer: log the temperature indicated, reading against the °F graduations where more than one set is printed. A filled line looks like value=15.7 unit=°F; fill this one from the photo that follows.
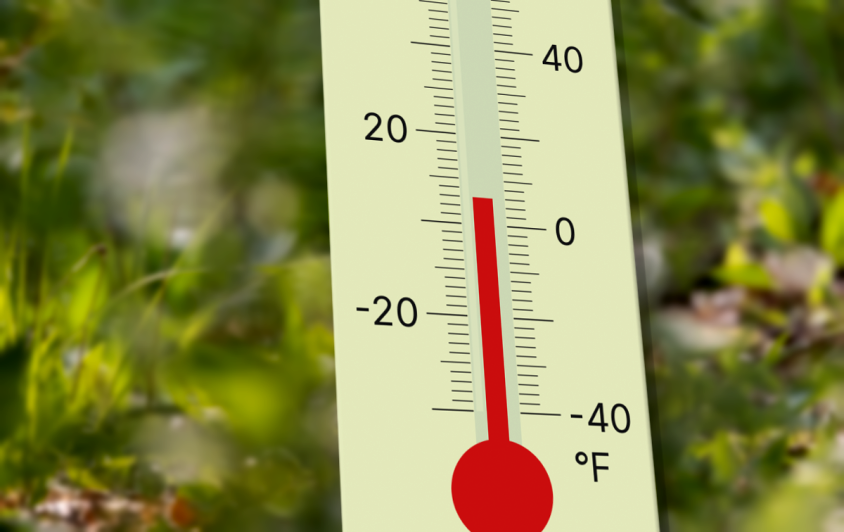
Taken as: value=6 unit=°F
